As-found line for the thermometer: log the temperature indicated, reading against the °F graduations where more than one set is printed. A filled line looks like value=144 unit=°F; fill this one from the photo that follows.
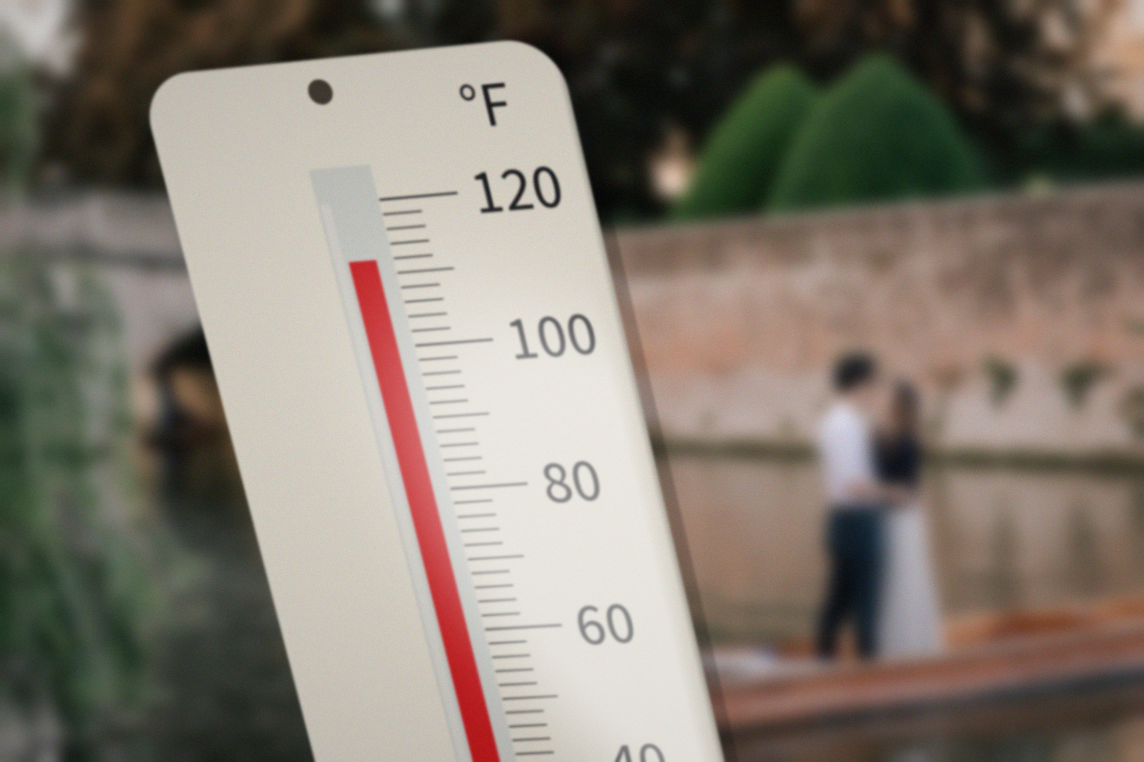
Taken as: value=112 unit=°F
